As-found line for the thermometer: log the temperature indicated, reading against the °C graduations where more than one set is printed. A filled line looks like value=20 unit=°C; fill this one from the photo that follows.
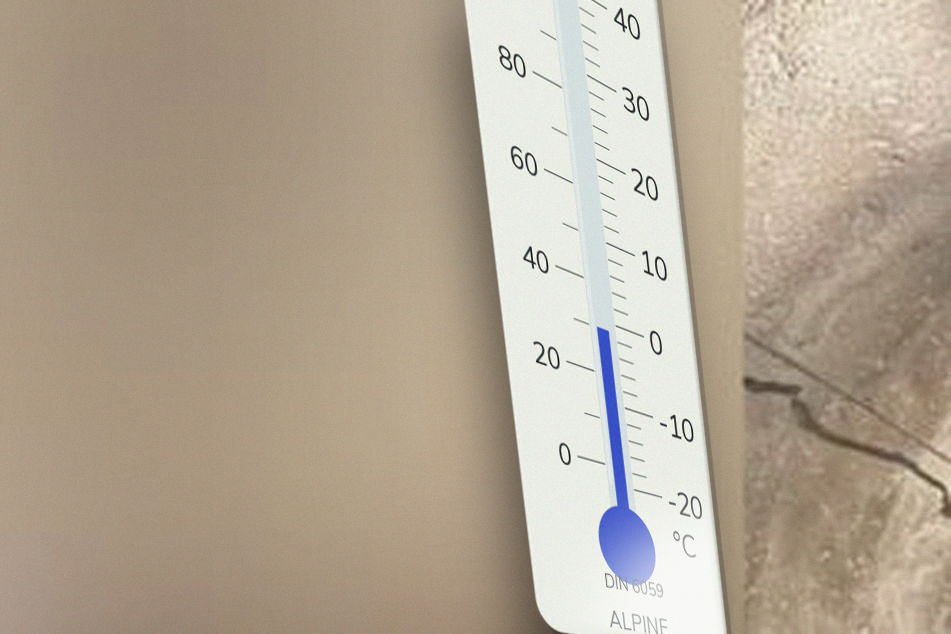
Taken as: value=-1 unit=°C
